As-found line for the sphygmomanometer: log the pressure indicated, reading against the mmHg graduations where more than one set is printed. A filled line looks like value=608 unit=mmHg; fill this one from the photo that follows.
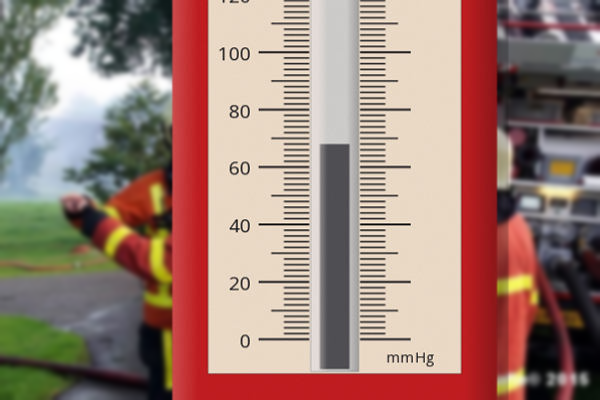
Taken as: value=68 unit=mmHg
